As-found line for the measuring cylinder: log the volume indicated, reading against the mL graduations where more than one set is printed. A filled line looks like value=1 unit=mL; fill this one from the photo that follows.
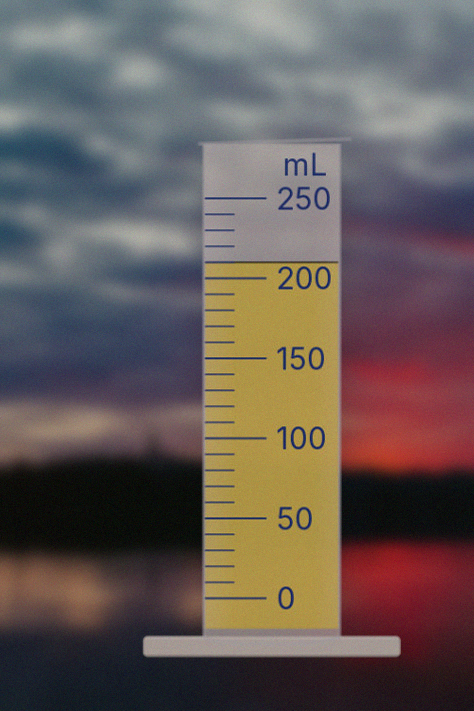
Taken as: value=210 unit=mL
